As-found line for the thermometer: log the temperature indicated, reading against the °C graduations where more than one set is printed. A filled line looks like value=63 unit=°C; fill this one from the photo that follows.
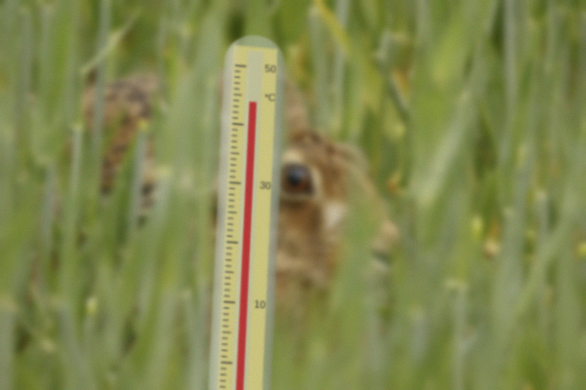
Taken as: value=44 unit=°C
